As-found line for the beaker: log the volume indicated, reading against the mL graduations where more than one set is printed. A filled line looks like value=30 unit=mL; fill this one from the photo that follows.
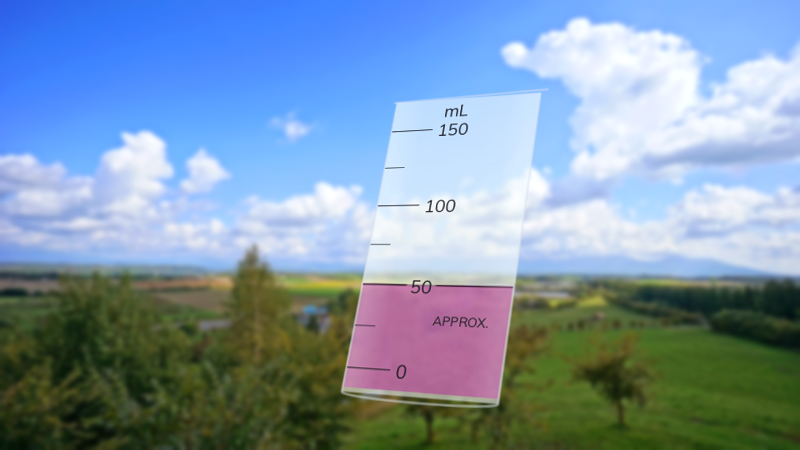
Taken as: value=50 unit=mL
